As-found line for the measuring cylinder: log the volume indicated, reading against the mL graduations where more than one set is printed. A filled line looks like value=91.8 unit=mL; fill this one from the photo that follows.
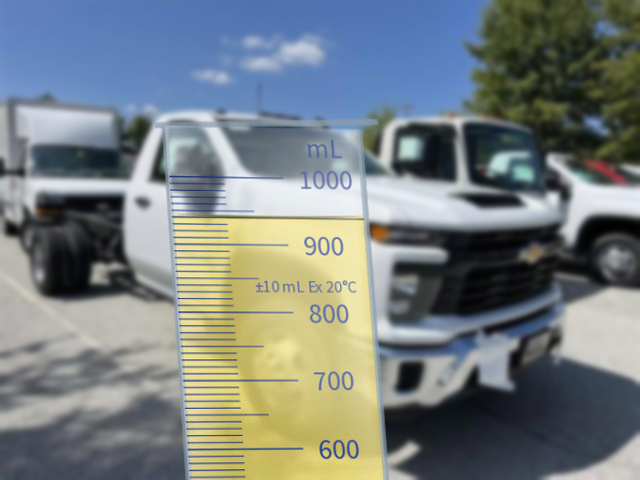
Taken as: value=940 unit=mL
